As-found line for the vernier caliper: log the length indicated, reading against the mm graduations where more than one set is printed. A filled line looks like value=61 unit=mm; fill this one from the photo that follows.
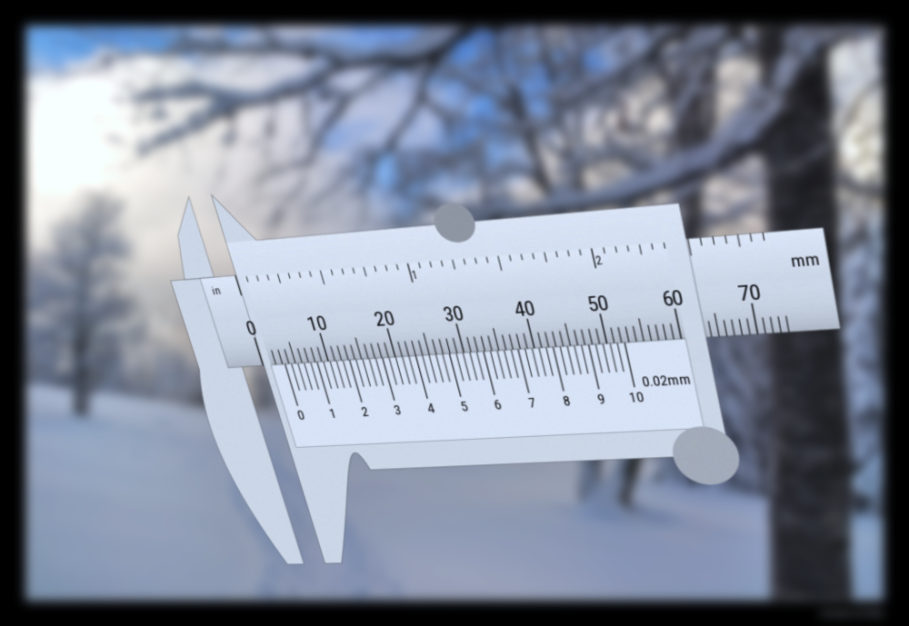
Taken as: value=3.4 unit=mm
